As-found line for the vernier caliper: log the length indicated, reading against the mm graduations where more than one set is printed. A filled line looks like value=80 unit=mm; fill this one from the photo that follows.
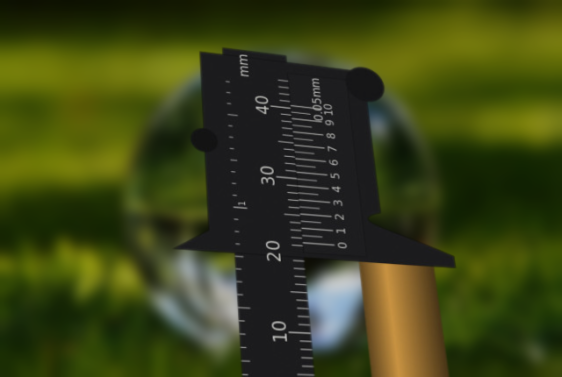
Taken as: value=21.4 unit=mm
